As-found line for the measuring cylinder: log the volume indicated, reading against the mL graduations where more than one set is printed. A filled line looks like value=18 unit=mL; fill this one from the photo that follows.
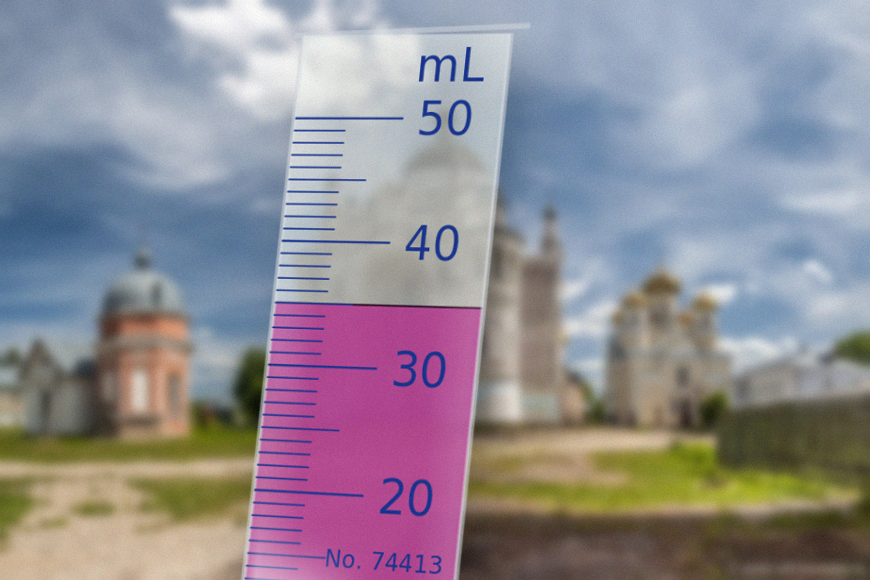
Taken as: value=35 unit=mL
